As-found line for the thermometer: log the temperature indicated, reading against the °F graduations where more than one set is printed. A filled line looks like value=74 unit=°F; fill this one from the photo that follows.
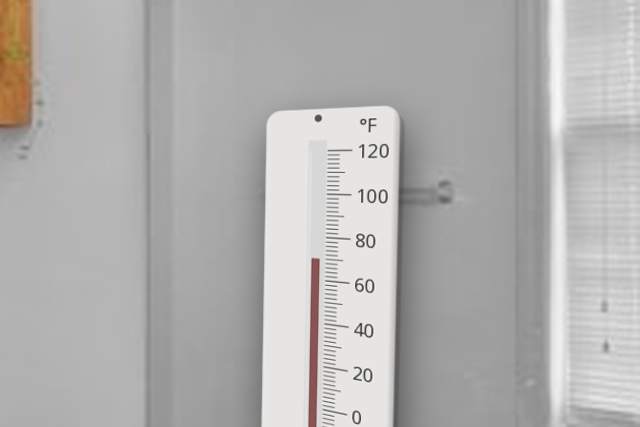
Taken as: value=70 unit=°F
